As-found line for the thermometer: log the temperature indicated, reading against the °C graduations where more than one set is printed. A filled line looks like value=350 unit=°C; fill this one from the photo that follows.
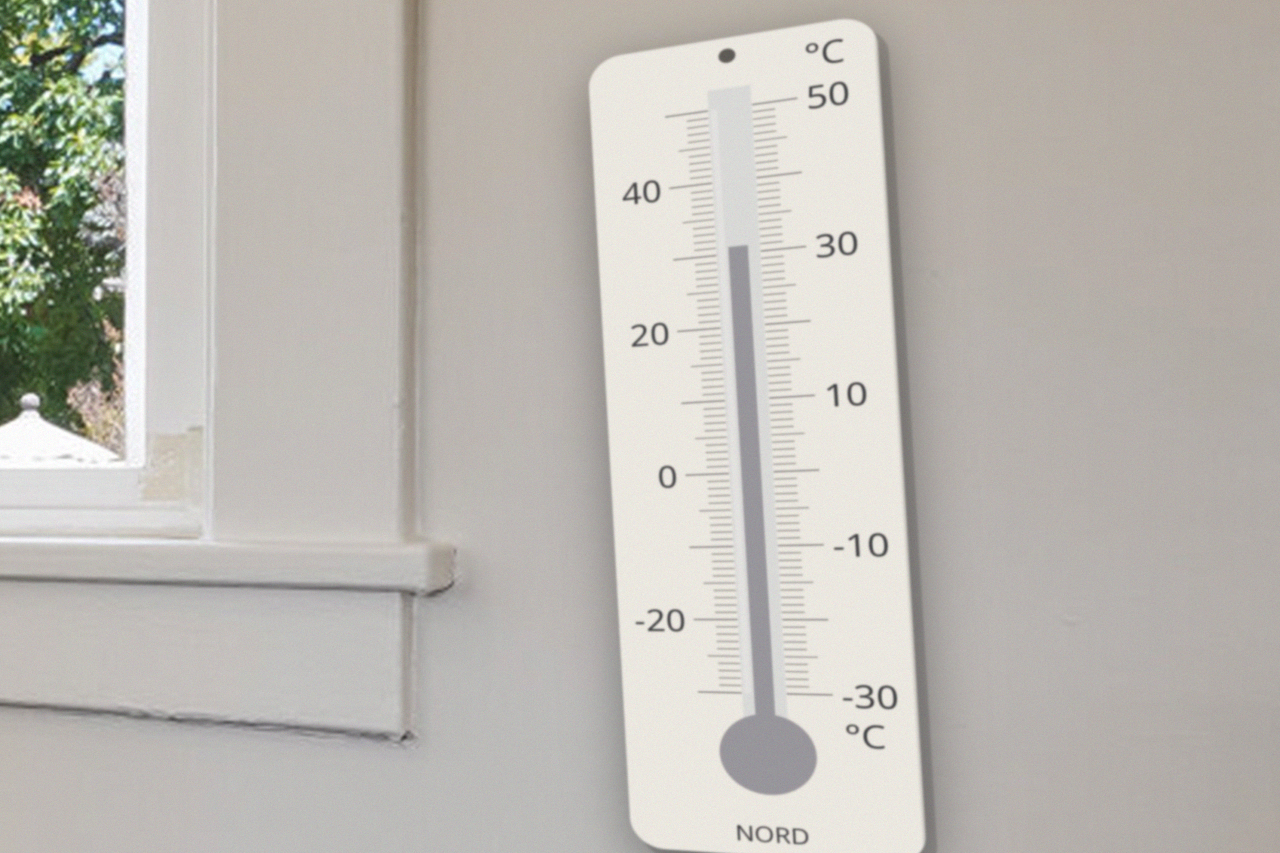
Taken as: value=31 unit=°C
